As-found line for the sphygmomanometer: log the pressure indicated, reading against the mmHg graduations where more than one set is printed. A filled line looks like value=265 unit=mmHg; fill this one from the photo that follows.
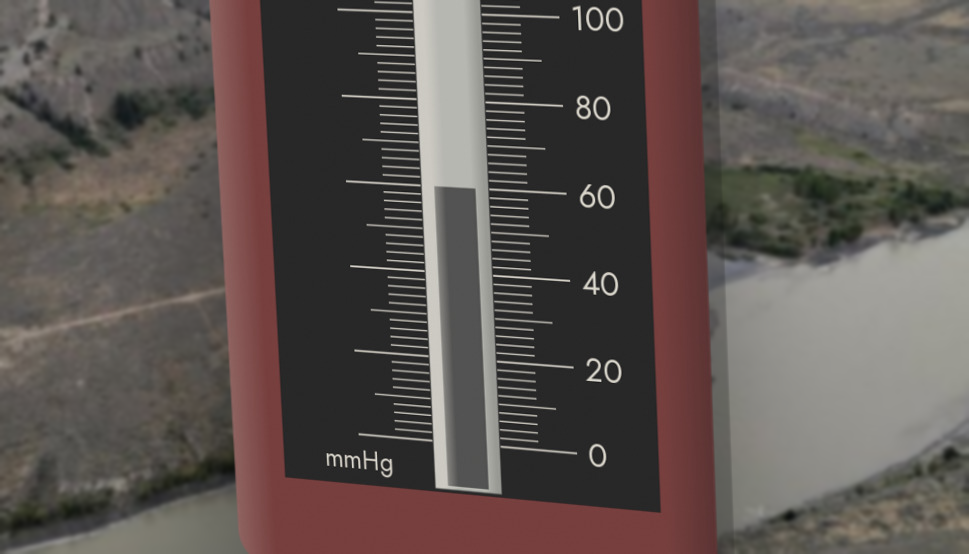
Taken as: value=60 unit=mmHg
